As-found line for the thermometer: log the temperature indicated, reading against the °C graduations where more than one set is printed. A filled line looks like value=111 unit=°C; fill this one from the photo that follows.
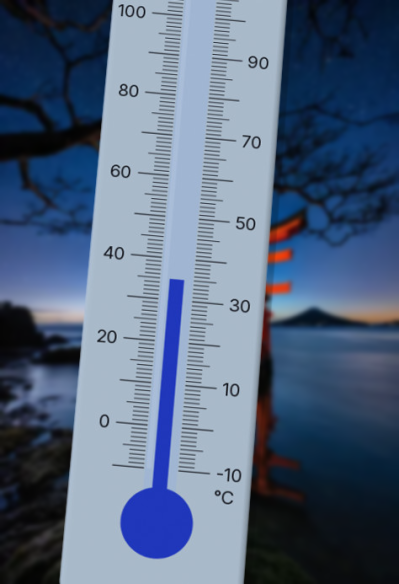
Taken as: value=35 unit=°C
